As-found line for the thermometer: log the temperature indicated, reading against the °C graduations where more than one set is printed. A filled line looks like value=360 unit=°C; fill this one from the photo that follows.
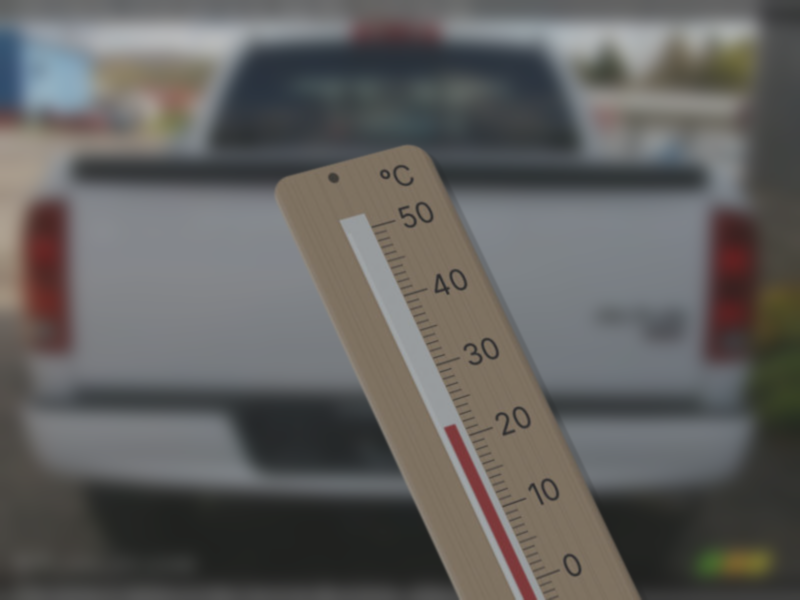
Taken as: value=22 unit=°C
